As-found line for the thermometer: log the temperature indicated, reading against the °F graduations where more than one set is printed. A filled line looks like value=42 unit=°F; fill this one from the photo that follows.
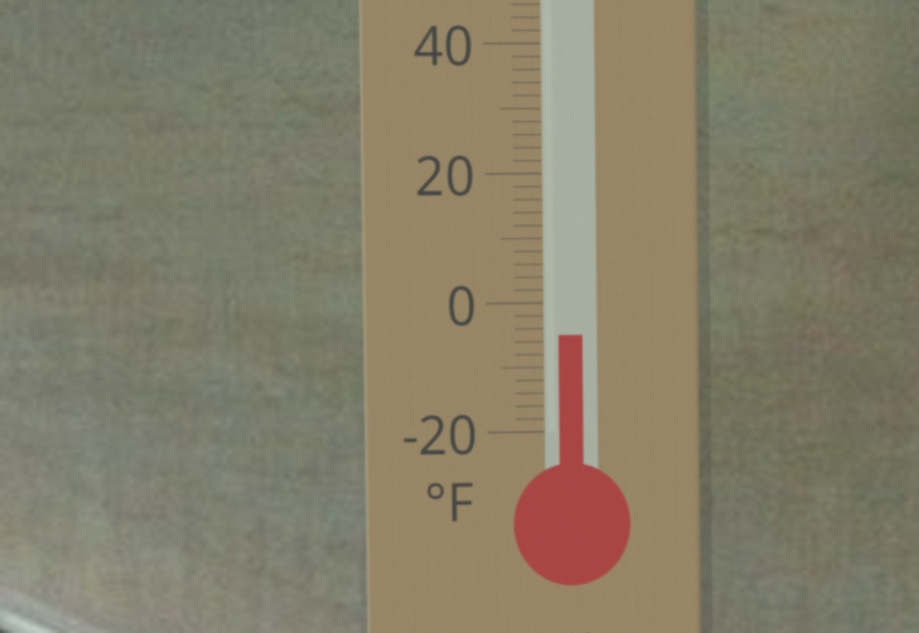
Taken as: value=-5 unit=°F
